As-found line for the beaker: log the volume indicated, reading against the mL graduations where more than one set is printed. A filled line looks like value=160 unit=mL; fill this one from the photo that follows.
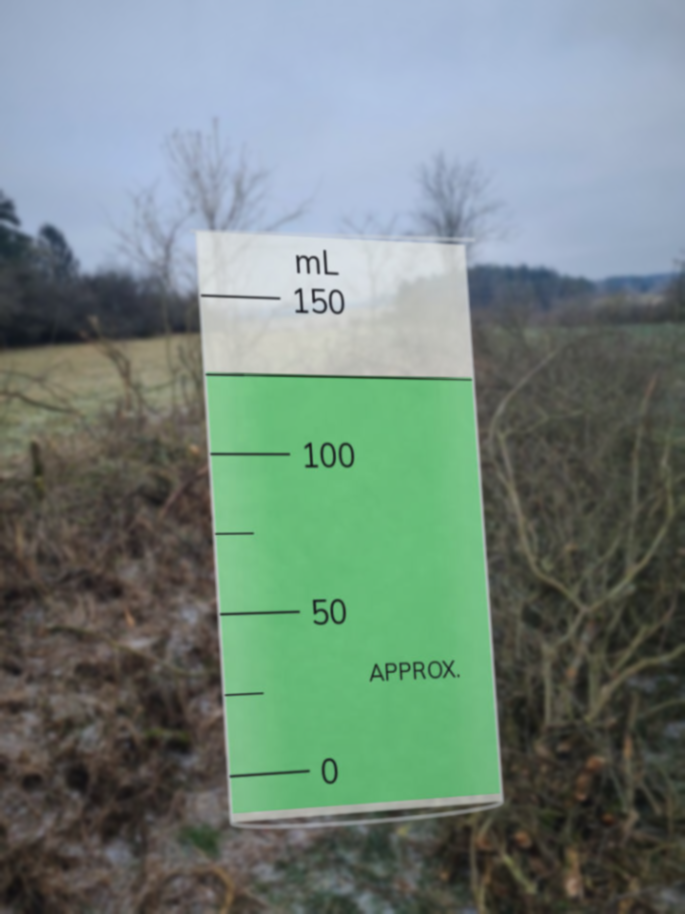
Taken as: value=125 unit=mL
